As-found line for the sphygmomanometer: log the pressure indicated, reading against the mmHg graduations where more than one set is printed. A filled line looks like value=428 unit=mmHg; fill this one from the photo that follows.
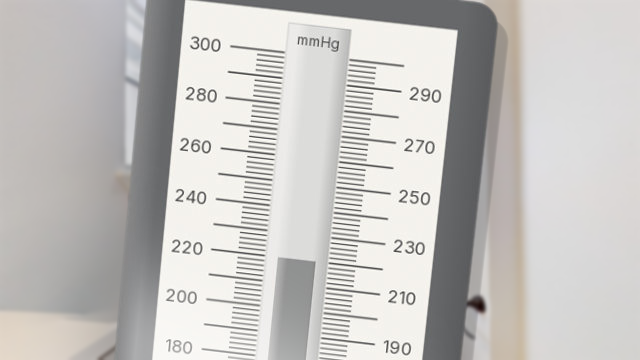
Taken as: value=220 unit=mmHg
